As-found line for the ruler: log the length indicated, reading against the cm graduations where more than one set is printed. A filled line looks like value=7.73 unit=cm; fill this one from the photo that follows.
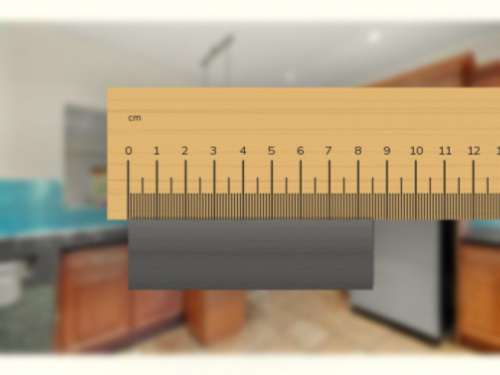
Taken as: value=8.5 unit=cm
